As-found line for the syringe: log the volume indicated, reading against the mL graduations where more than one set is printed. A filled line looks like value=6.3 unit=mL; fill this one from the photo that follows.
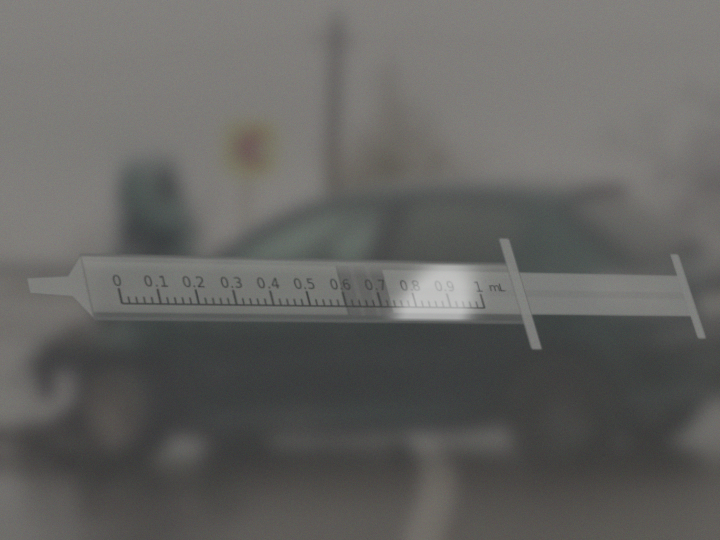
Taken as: value=0.6 unit=mL
